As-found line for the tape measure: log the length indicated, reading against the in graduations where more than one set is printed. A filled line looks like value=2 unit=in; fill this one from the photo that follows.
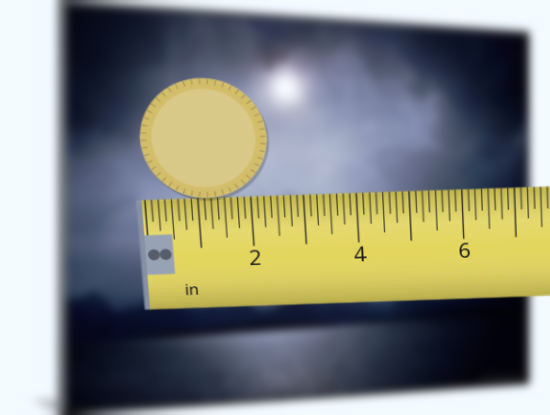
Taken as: value=2.375 unit=in
